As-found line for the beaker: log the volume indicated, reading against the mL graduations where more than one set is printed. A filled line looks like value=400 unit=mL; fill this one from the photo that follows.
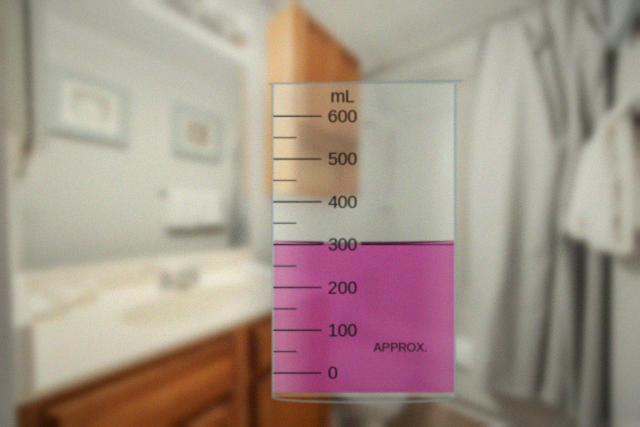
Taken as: value=300 unit=mL
